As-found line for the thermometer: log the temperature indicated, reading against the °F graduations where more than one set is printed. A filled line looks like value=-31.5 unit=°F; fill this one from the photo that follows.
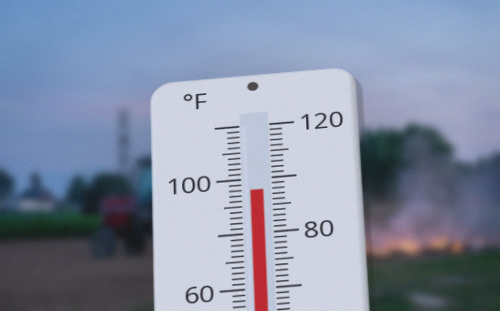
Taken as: value=96 unit=°F
